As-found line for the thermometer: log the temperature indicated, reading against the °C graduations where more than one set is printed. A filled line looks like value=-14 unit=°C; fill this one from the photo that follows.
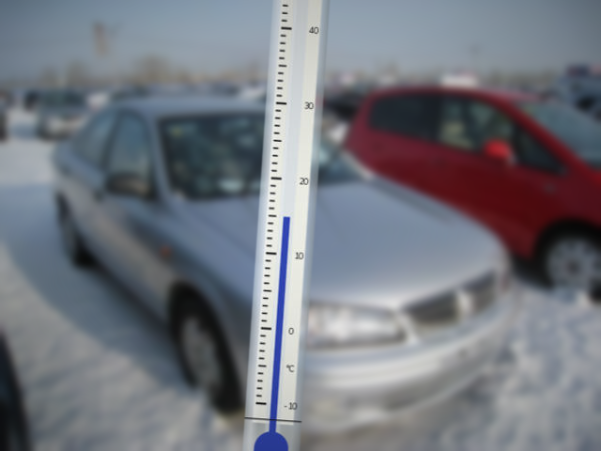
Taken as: value=15 unit=°C
